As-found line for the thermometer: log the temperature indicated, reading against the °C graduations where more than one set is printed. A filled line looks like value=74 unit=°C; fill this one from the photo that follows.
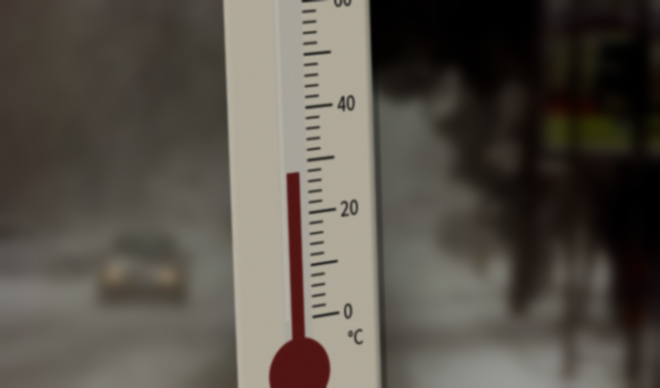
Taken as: value=28 unit=°C
